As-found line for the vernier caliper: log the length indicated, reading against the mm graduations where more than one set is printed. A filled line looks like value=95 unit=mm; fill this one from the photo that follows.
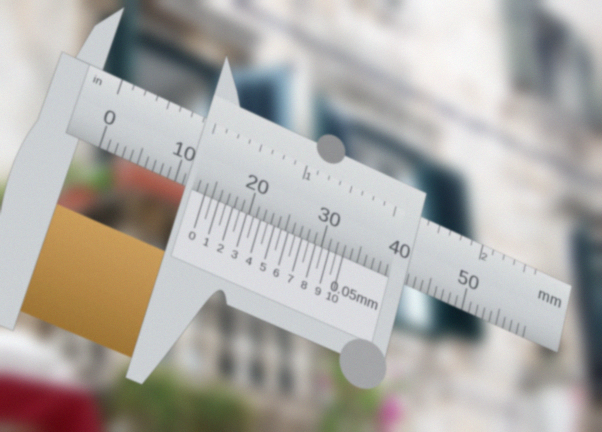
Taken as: value=14.0 unit=mm
